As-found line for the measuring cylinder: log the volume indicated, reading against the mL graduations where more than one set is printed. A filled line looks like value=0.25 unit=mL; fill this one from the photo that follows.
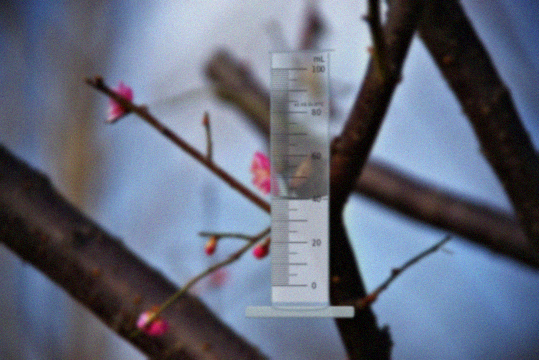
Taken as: value=40 unit=mL
